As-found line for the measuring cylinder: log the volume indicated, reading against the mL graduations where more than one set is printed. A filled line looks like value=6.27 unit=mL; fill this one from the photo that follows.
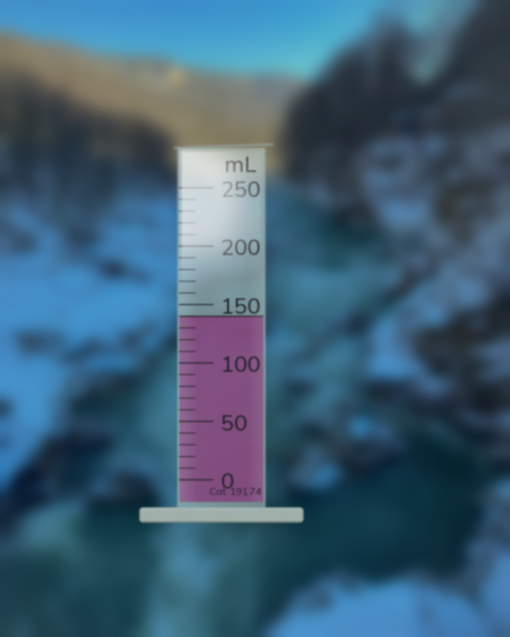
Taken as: value=140 unit=mL
